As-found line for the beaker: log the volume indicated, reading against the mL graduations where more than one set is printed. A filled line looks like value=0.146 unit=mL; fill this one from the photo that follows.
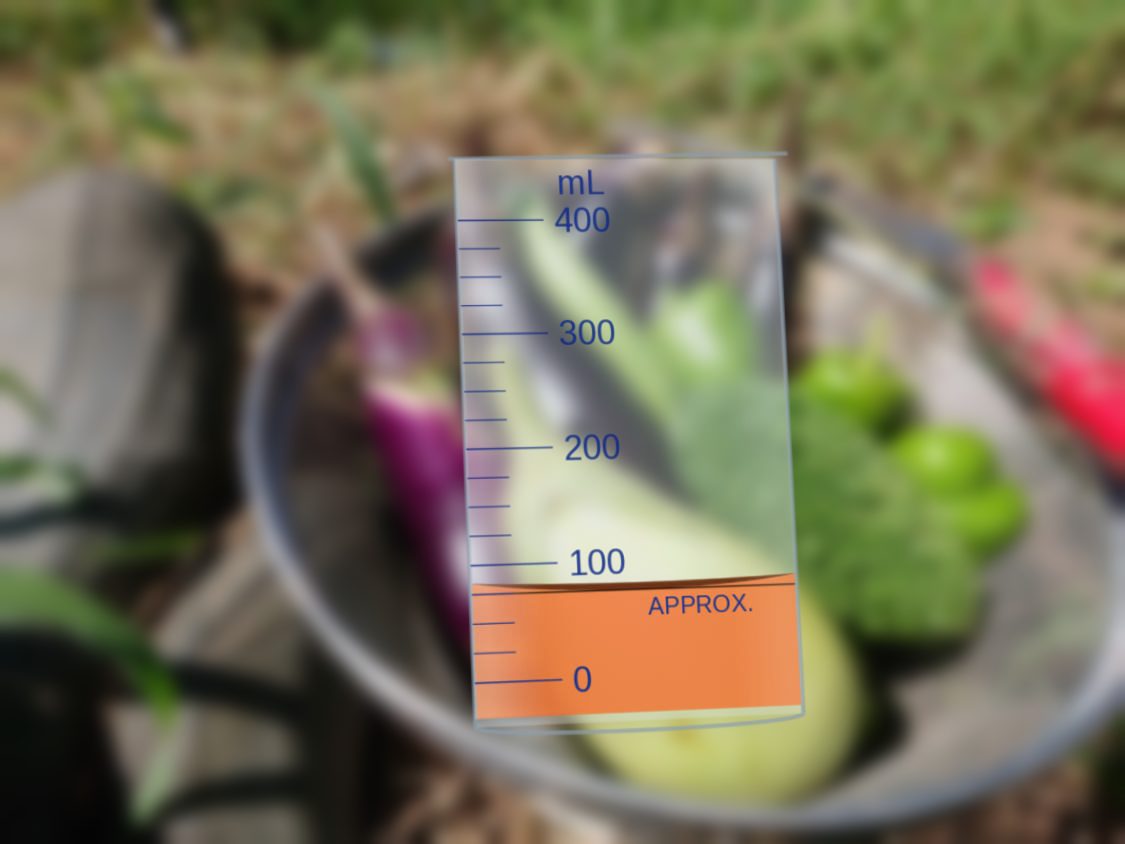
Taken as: value=75 unit=mL
